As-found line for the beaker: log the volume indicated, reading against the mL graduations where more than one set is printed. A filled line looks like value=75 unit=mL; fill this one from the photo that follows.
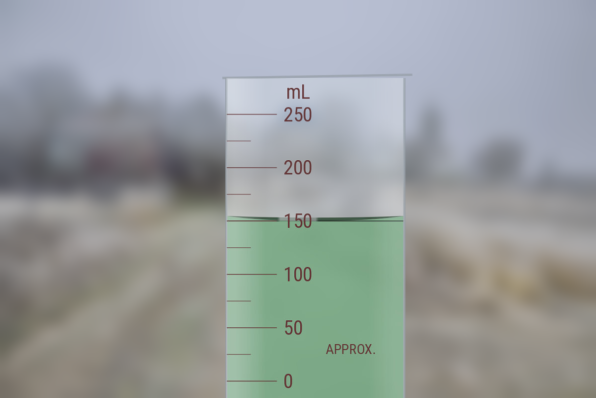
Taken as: value=150 unit=mL
